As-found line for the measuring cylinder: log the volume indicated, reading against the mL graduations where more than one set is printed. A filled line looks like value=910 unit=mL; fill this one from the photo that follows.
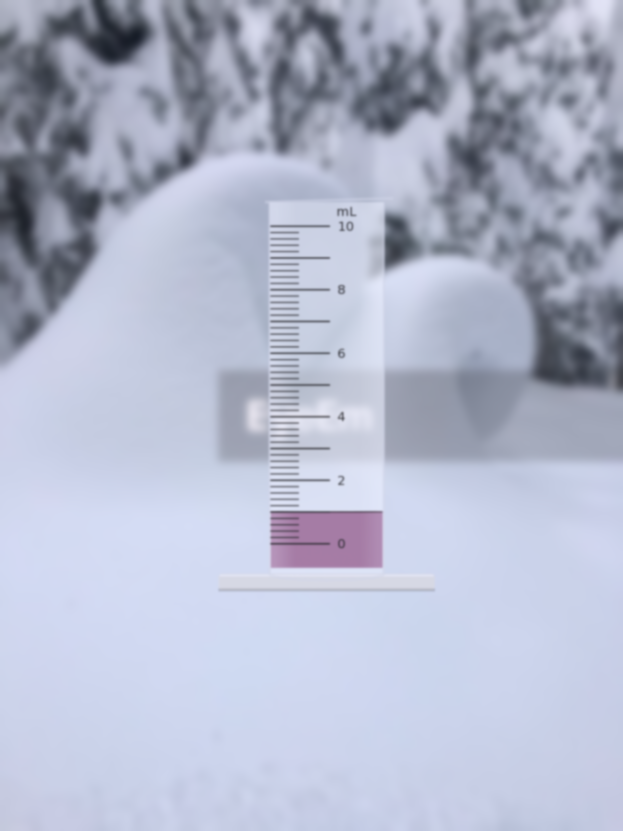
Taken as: value=1 unit=mL
